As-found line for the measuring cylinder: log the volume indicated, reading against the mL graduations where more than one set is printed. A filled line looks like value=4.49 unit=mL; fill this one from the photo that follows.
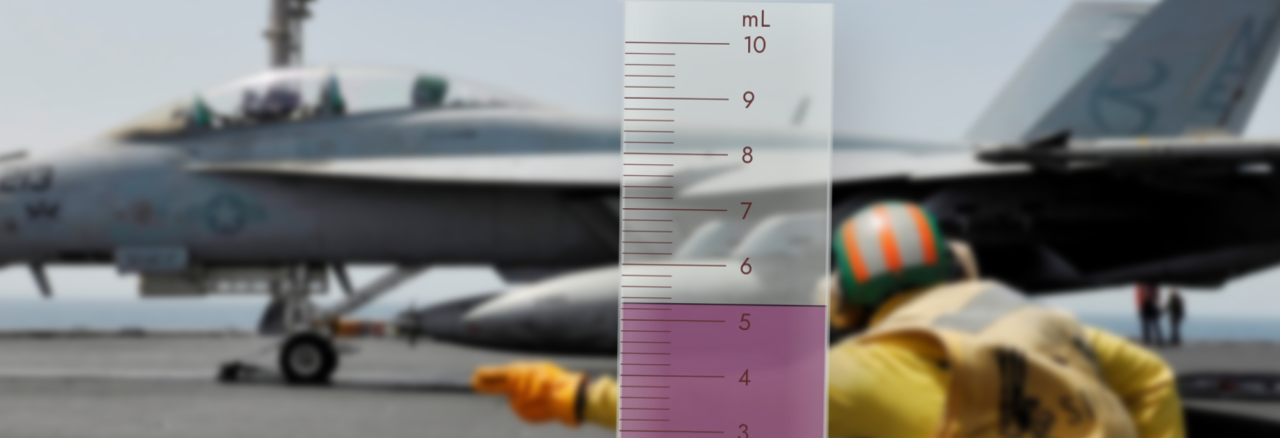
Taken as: value=5.3 unit=mL
